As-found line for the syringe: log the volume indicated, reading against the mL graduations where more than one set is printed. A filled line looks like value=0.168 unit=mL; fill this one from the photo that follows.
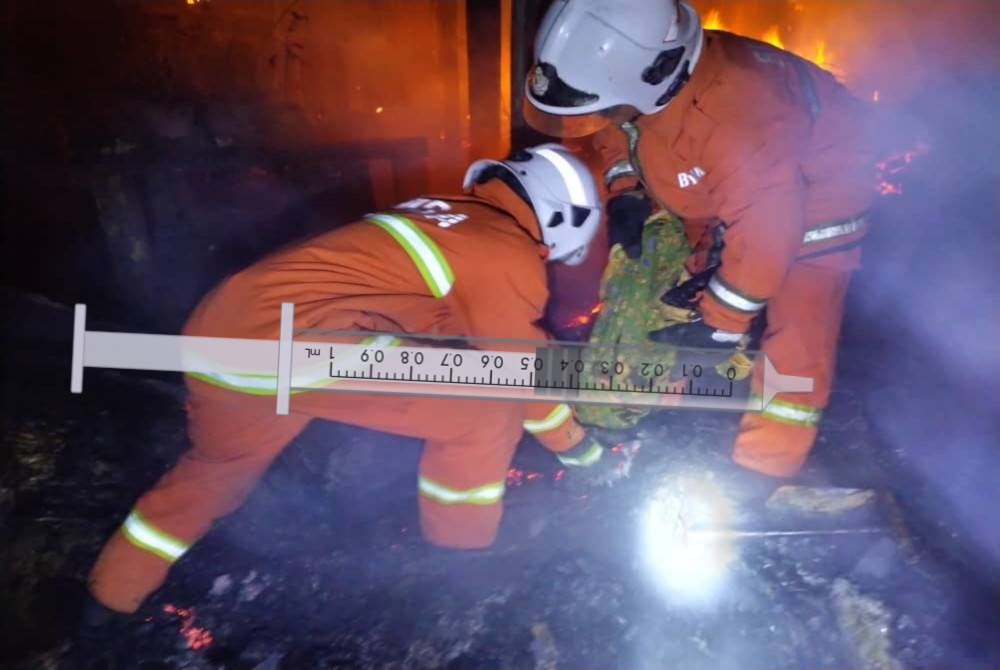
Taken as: value=0.38 unit=mL
